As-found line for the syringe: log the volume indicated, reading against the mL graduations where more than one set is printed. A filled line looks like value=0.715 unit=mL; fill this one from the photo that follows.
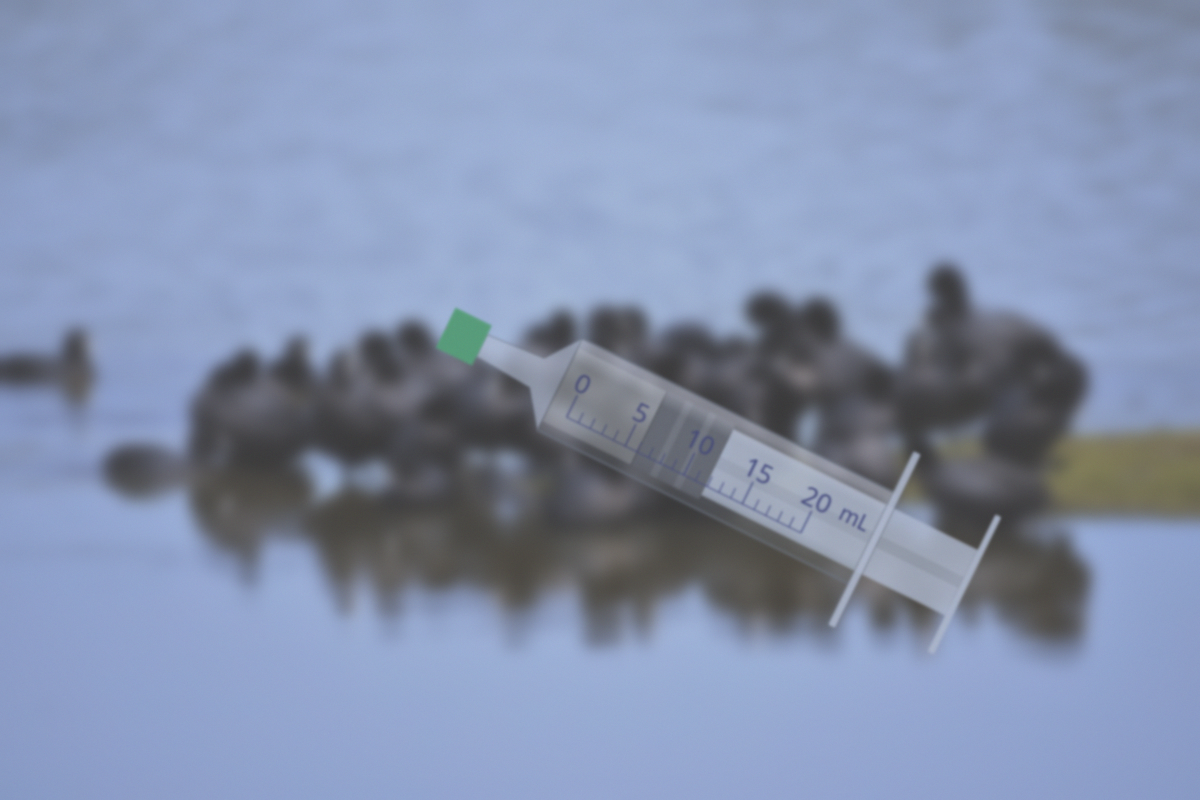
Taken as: value=6 unit=mL
